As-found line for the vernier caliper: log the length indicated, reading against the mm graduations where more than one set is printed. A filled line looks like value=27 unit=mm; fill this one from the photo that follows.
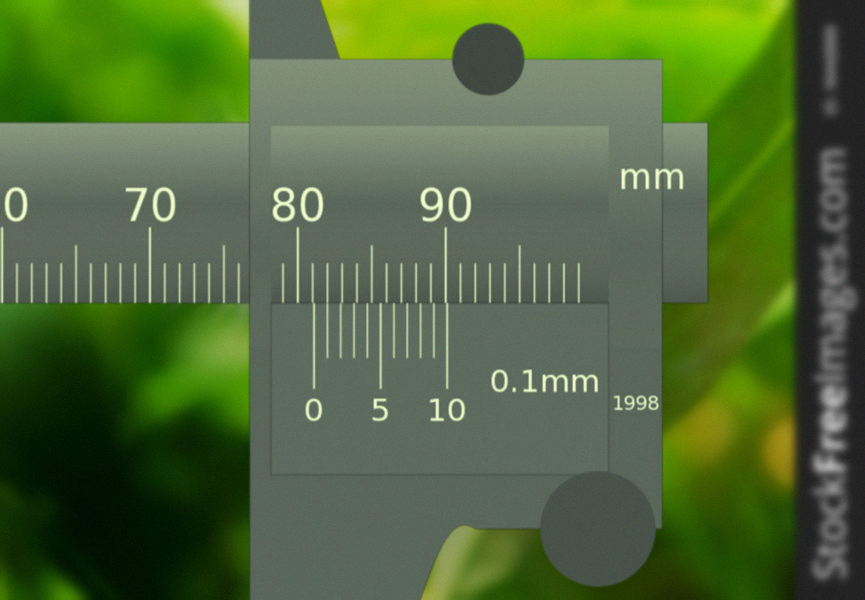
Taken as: value=81.1 unit=mm
